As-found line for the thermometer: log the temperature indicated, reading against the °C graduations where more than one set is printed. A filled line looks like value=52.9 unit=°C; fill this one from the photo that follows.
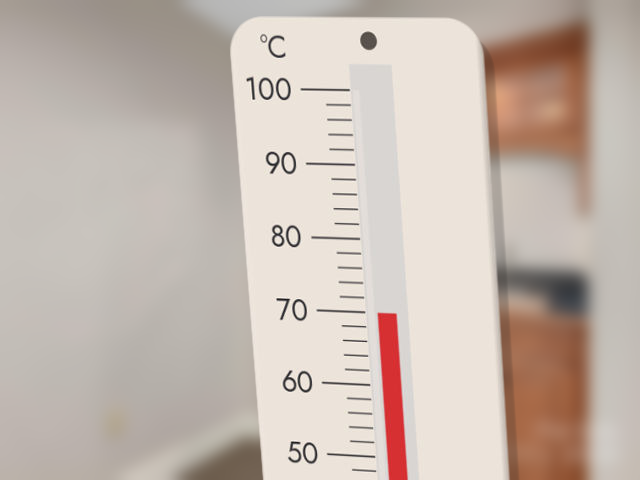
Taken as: value=70 unit=°C
